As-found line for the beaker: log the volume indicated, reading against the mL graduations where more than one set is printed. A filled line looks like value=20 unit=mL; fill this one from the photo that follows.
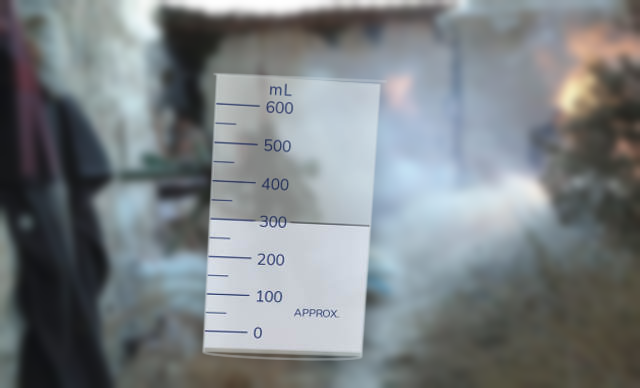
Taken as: value=300 unit=mL
